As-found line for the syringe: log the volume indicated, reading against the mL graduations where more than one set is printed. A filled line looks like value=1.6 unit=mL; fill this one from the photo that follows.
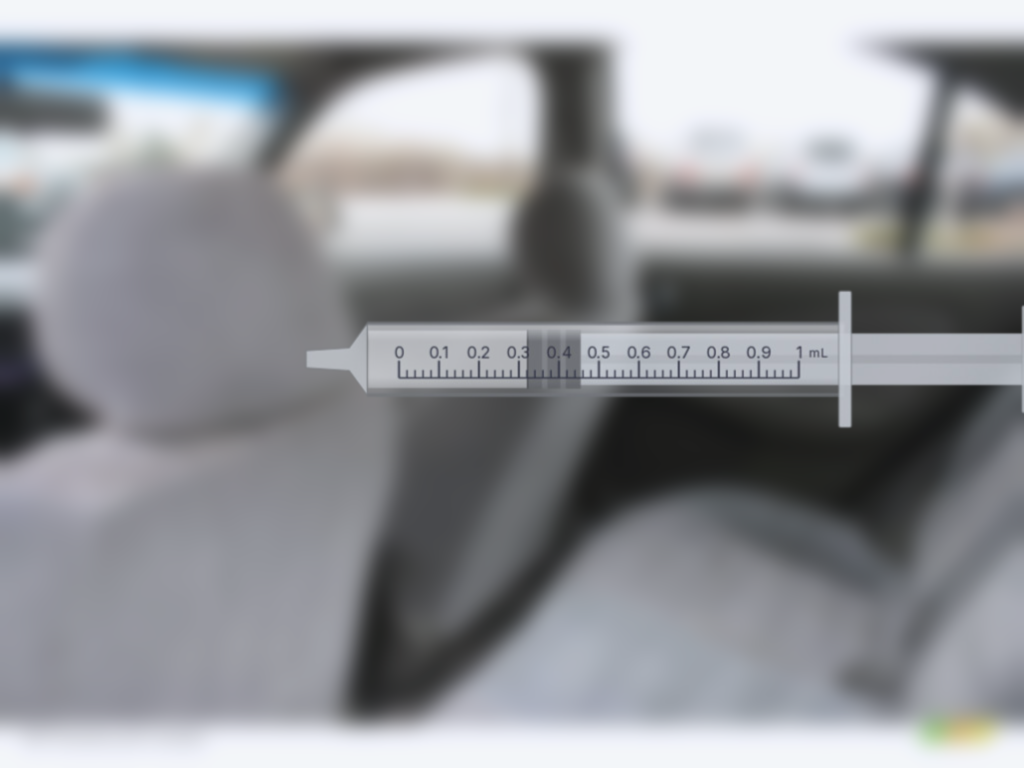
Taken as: value=0.32 unit=mL
